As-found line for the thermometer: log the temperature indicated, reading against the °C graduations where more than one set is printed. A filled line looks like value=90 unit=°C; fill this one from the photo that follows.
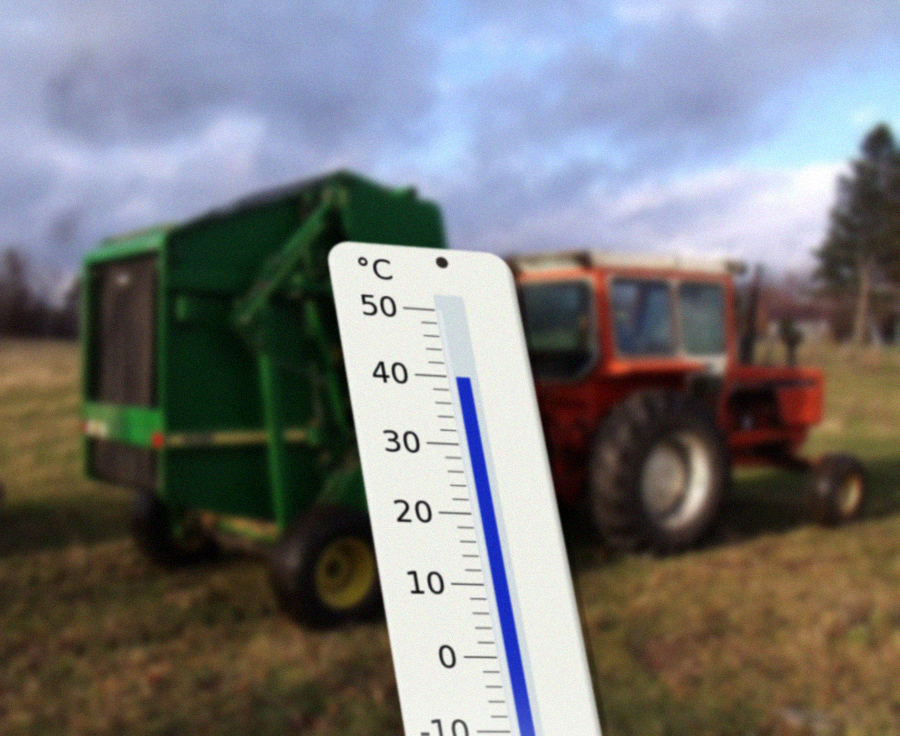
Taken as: value=40 unit=°C
